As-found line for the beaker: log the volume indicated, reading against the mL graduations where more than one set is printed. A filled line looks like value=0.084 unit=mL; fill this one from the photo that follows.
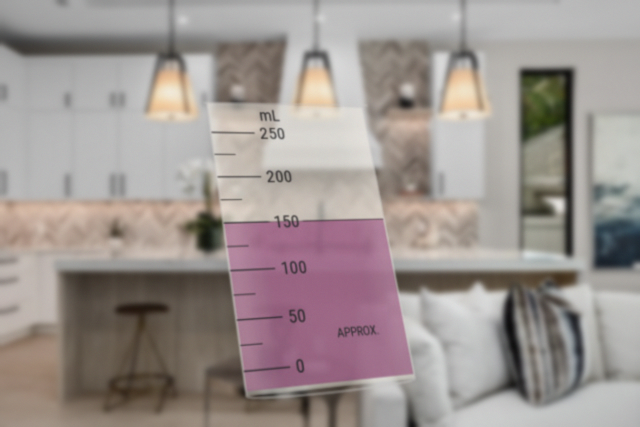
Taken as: value=150 unit=mL
